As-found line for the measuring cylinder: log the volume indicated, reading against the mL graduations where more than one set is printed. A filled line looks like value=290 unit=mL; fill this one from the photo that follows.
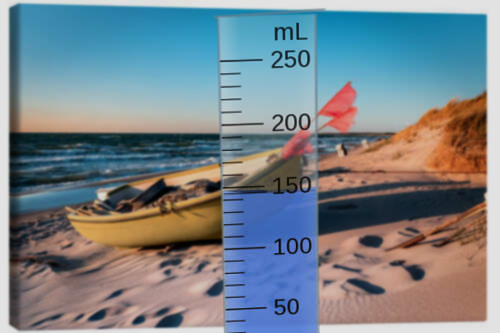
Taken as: value=145 unit=mL
